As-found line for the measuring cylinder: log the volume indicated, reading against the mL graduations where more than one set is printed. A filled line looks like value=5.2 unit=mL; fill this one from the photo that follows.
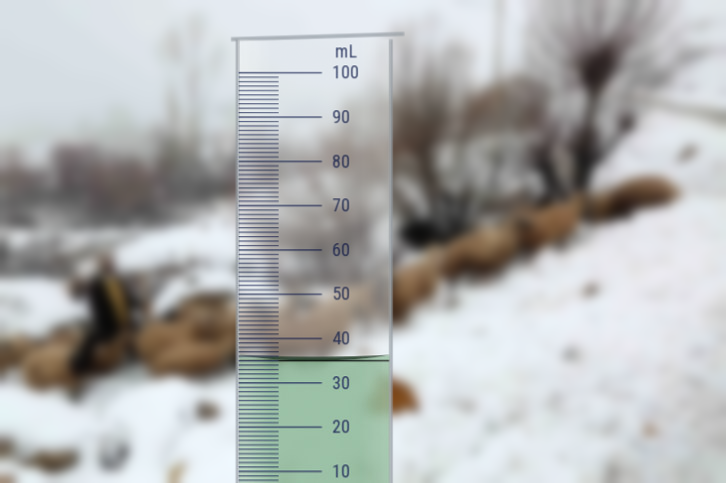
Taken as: value=35 unit=mL
